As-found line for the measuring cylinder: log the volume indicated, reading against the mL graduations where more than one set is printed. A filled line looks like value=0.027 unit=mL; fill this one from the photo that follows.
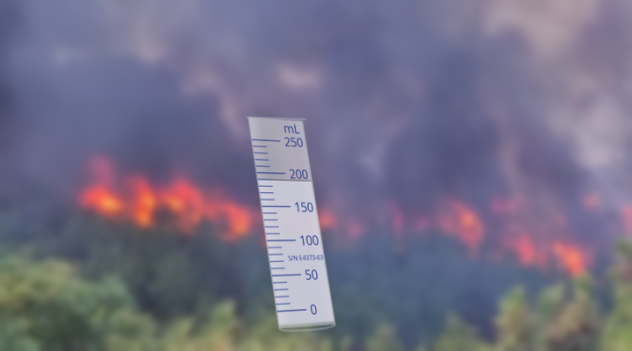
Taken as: value=190 unit=mL
